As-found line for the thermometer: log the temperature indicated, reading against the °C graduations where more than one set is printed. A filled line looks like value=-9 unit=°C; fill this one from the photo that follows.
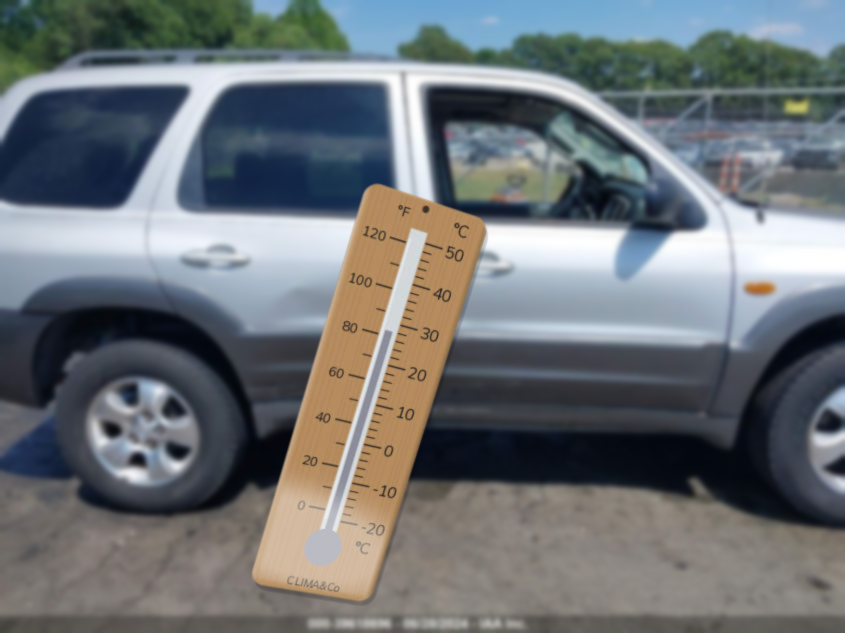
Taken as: value=28 unit=°C
